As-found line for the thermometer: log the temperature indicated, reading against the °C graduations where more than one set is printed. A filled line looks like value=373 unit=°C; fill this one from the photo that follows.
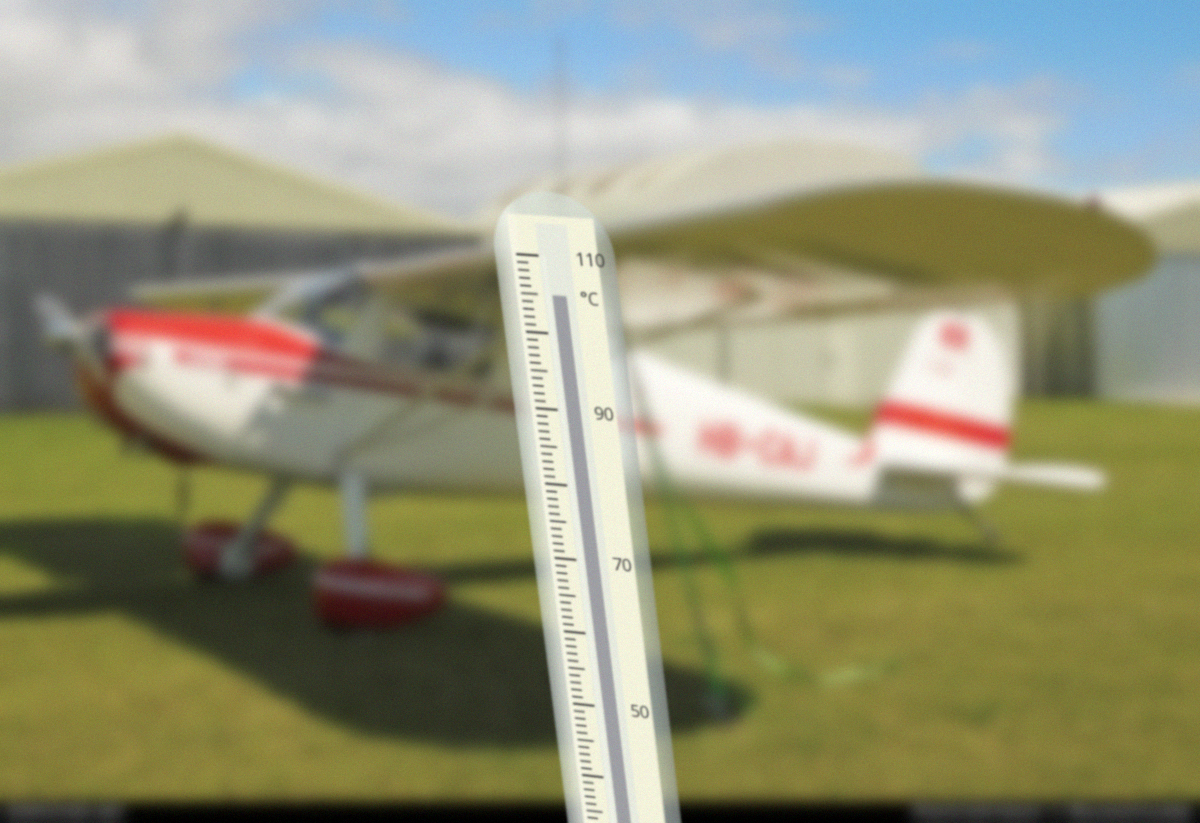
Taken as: value=105 unit=°C
